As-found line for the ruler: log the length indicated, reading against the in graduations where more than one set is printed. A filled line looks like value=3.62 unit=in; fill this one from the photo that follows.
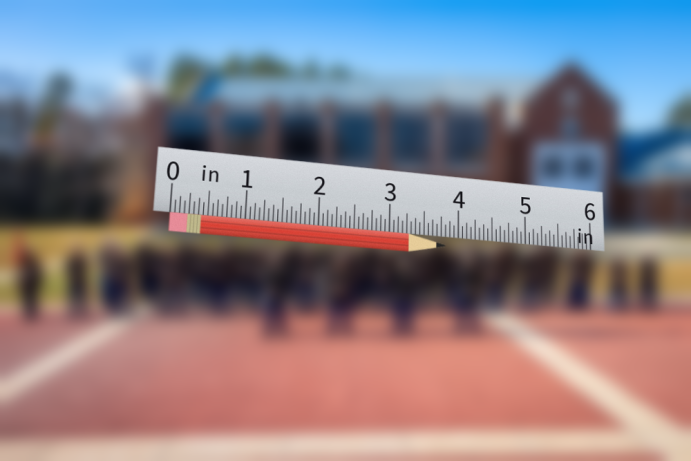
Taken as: value=3.8125 unit=in
